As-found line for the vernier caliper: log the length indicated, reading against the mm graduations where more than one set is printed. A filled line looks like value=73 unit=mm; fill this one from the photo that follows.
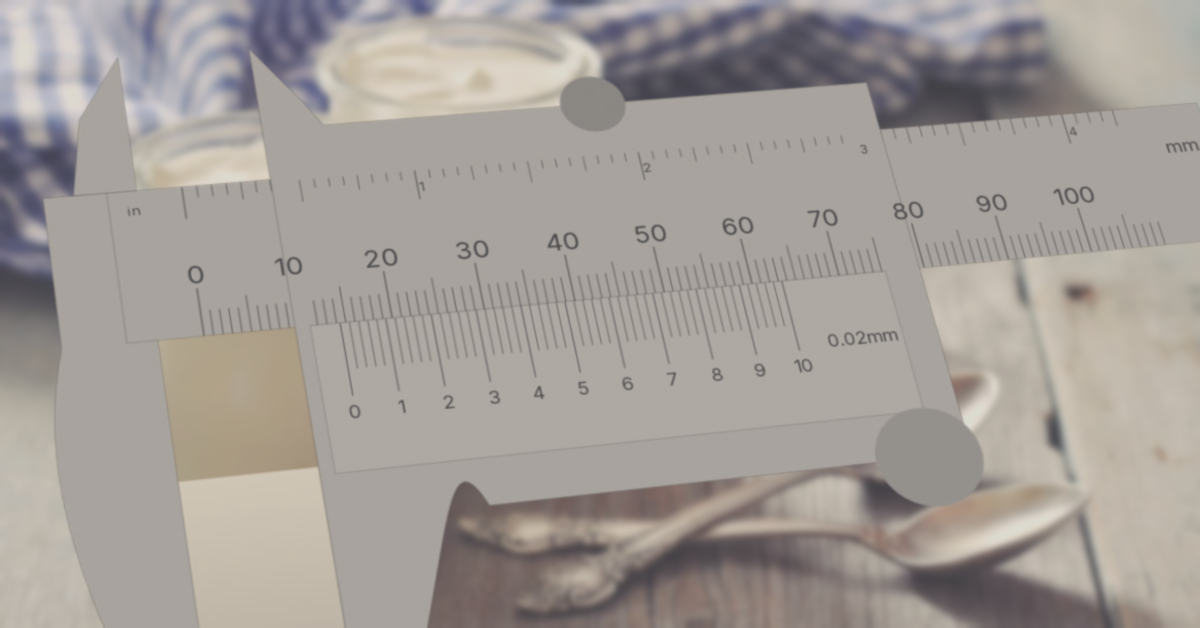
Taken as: value=14.4 unit=mm
